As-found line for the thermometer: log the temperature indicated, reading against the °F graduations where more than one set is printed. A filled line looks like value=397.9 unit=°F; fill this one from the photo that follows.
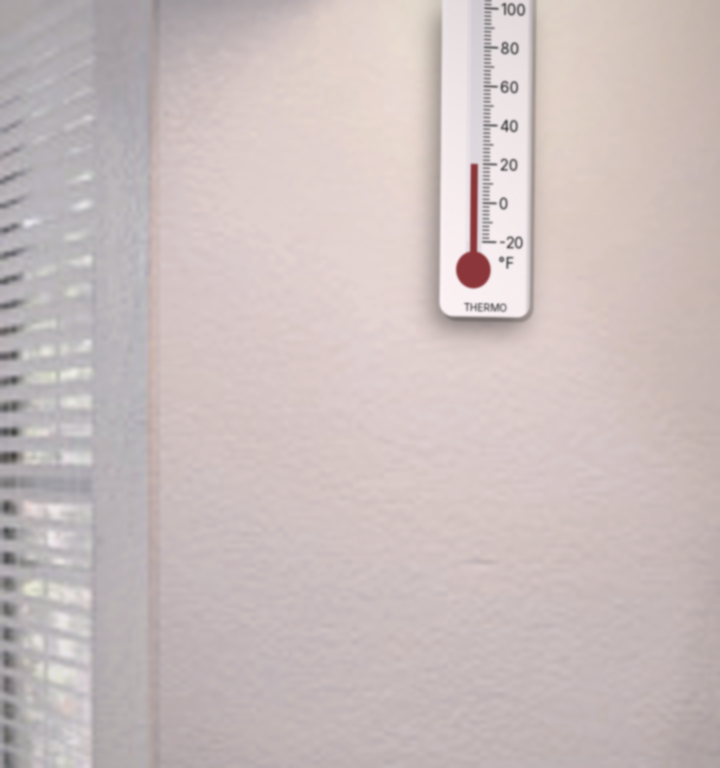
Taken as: value=20 unit=°F
